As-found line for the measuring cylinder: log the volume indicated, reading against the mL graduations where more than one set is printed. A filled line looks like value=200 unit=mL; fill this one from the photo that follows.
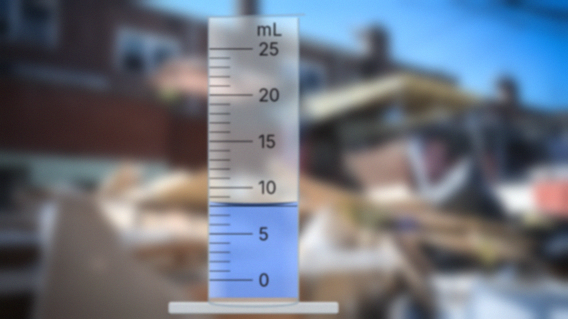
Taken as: value=8 unit=mL
